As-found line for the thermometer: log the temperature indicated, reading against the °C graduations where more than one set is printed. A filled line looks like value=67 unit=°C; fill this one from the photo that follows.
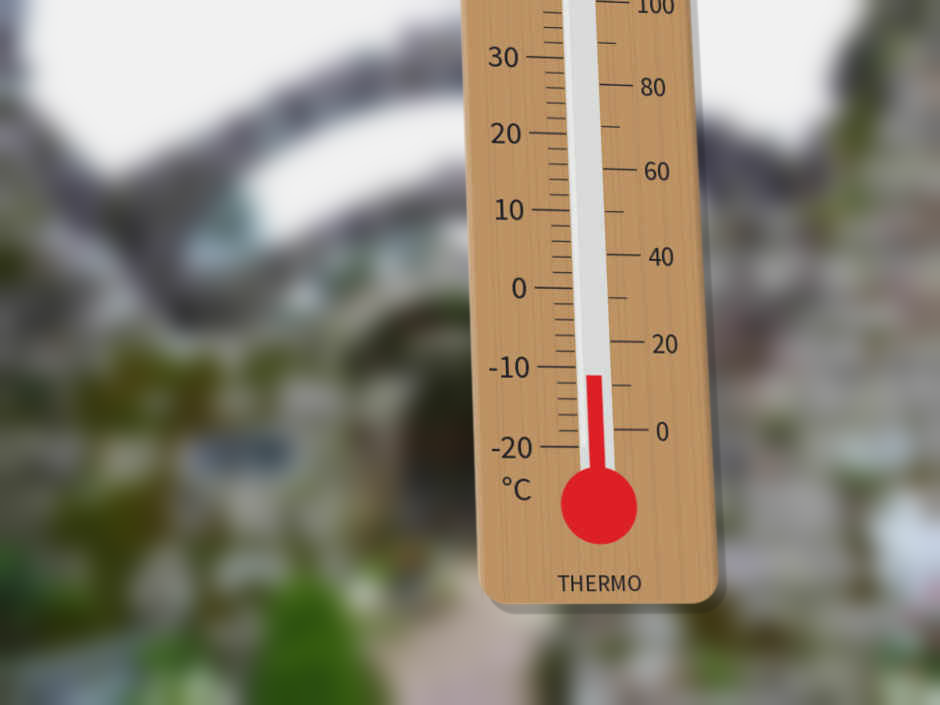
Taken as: value=-11 unit=°C
